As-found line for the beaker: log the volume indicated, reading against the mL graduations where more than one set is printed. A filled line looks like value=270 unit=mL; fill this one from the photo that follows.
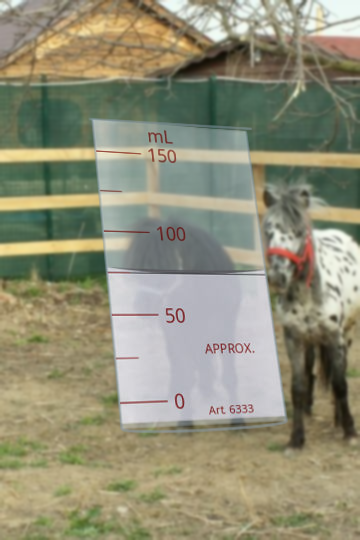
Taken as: value=75 unit=mL
